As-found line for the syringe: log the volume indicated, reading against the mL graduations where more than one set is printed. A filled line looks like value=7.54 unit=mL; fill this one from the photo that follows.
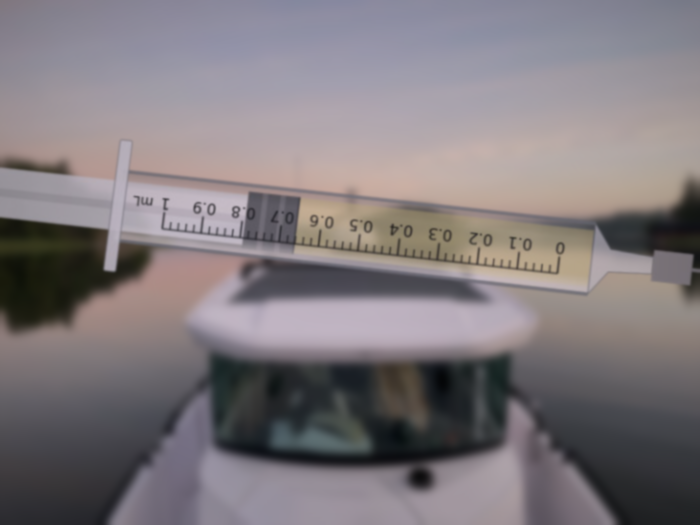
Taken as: value=0.66 unit=mL
